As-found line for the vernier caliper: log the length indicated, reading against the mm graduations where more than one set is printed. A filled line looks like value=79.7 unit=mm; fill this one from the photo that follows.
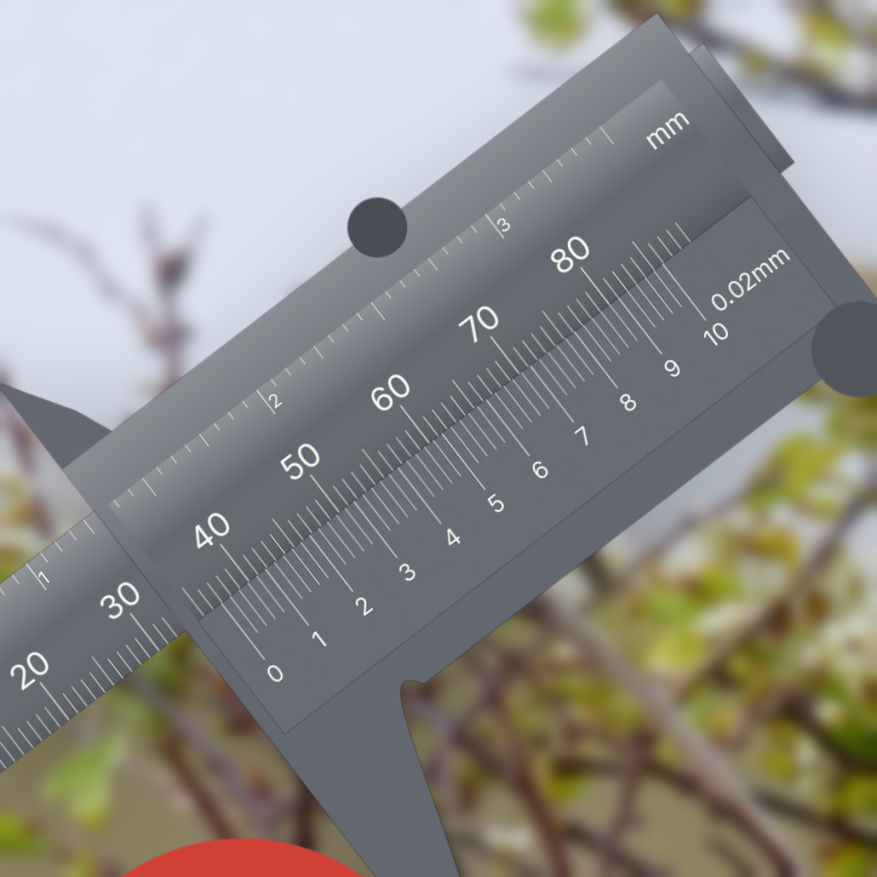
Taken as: value=36.9 unit=mm
